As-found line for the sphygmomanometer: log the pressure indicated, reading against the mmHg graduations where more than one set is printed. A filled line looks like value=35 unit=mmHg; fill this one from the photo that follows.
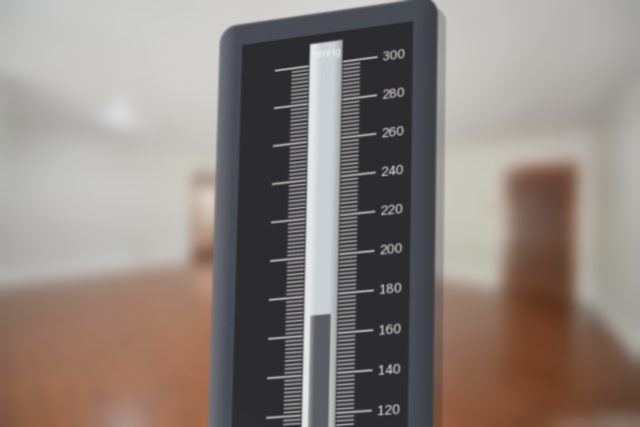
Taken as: value=170 unit=mmHg
